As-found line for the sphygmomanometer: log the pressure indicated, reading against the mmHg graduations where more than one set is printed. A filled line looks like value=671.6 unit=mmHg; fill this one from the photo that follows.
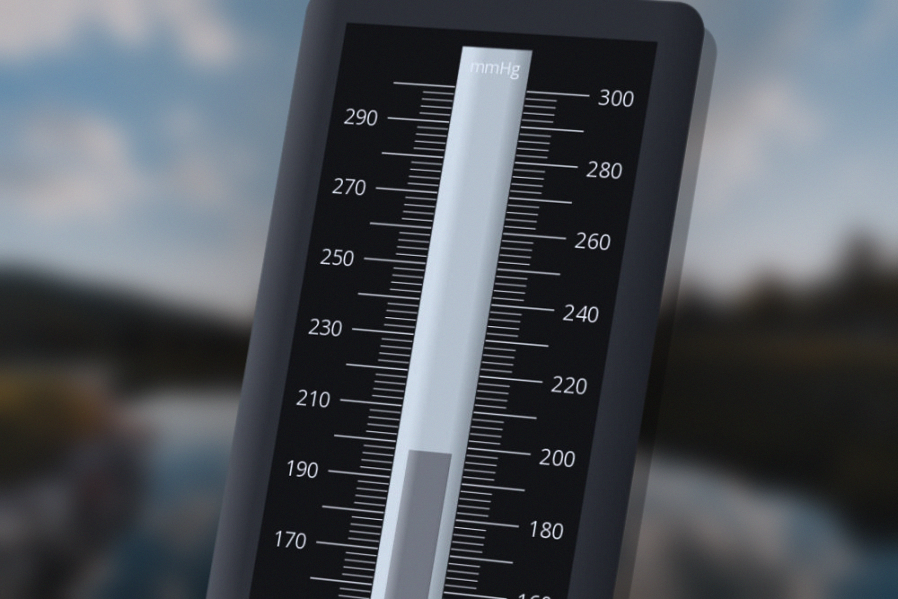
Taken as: value=198 unit=mmHg
